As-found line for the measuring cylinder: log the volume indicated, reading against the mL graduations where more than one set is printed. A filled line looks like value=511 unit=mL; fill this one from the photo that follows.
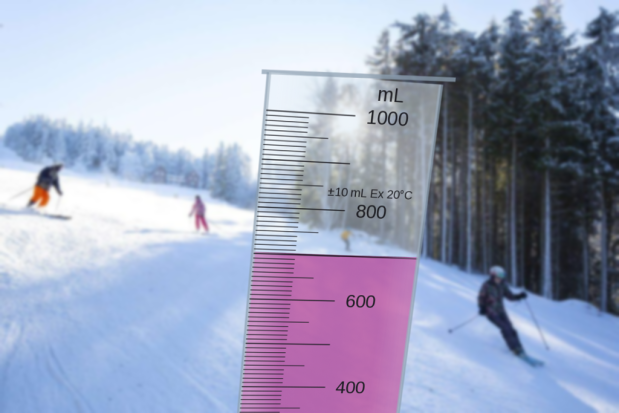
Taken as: value=700 unit=mL
